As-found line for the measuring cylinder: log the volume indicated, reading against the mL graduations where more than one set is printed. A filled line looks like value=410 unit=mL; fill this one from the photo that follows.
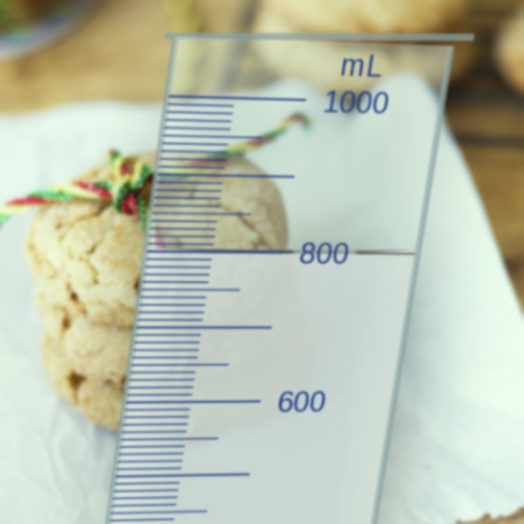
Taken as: value=800 unit=mL
